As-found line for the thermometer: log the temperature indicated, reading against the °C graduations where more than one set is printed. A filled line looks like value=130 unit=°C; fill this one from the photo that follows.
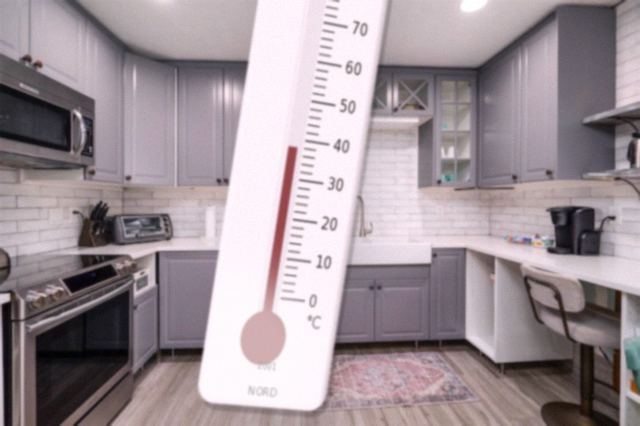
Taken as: value=38 unit=°C
